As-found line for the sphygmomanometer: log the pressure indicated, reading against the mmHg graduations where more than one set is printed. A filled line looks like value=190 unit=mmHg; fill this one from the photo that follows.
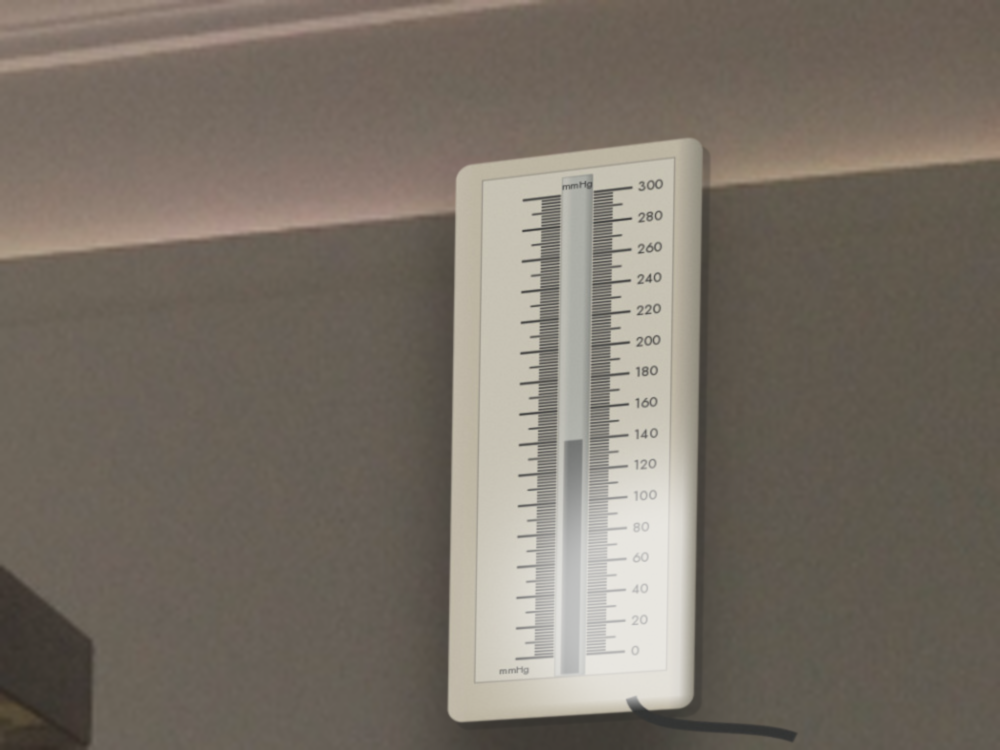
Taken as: value=140 unit=mmHg
